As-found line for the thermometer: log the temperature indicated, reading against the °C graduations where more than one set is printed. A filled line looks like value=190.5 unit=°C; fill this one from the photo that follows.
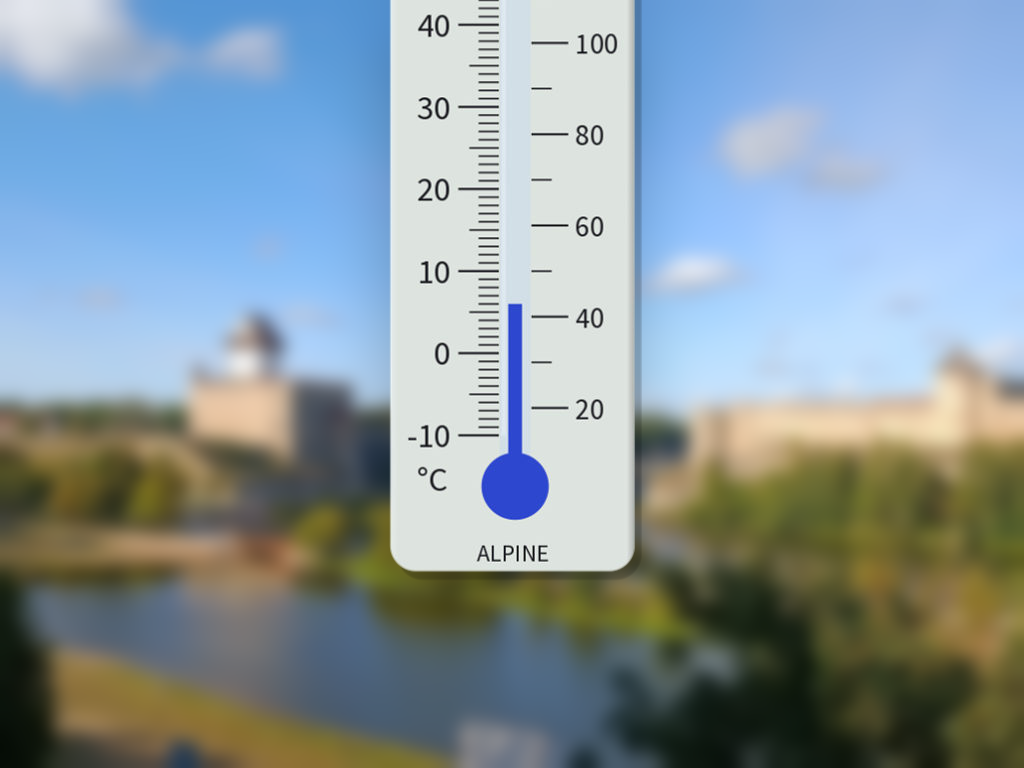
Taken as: value=6 unit=°C
